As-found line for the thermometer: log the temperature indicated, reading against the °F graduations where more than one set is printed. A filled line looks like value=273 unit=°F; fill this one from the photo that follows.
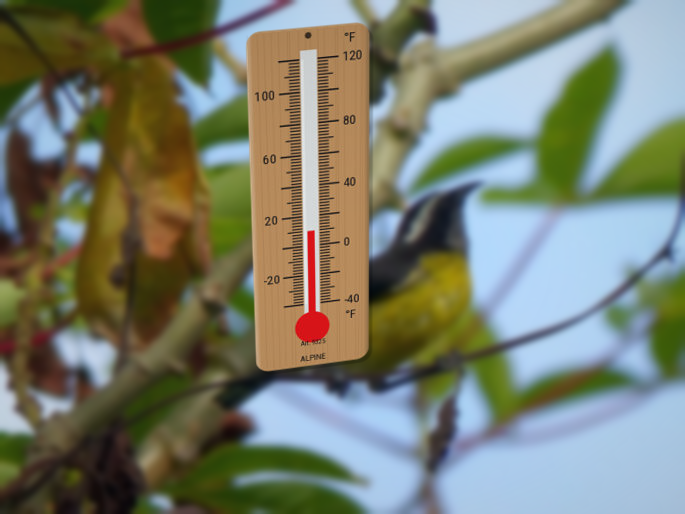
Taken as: value=10 unit=°F
